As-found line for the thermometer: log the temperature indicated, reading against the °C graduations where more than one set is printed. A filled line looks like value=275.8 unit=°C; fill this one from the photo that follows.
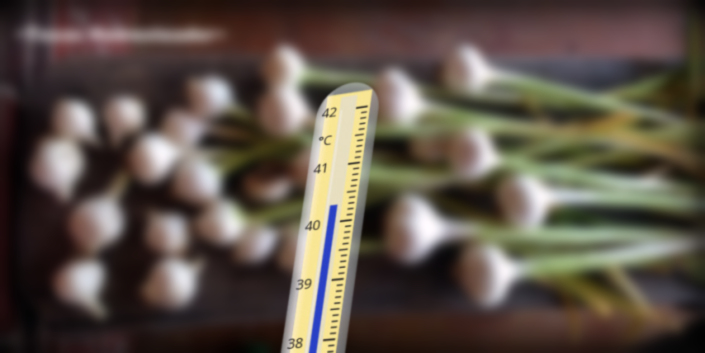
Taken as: value=40.3 unit=°C
